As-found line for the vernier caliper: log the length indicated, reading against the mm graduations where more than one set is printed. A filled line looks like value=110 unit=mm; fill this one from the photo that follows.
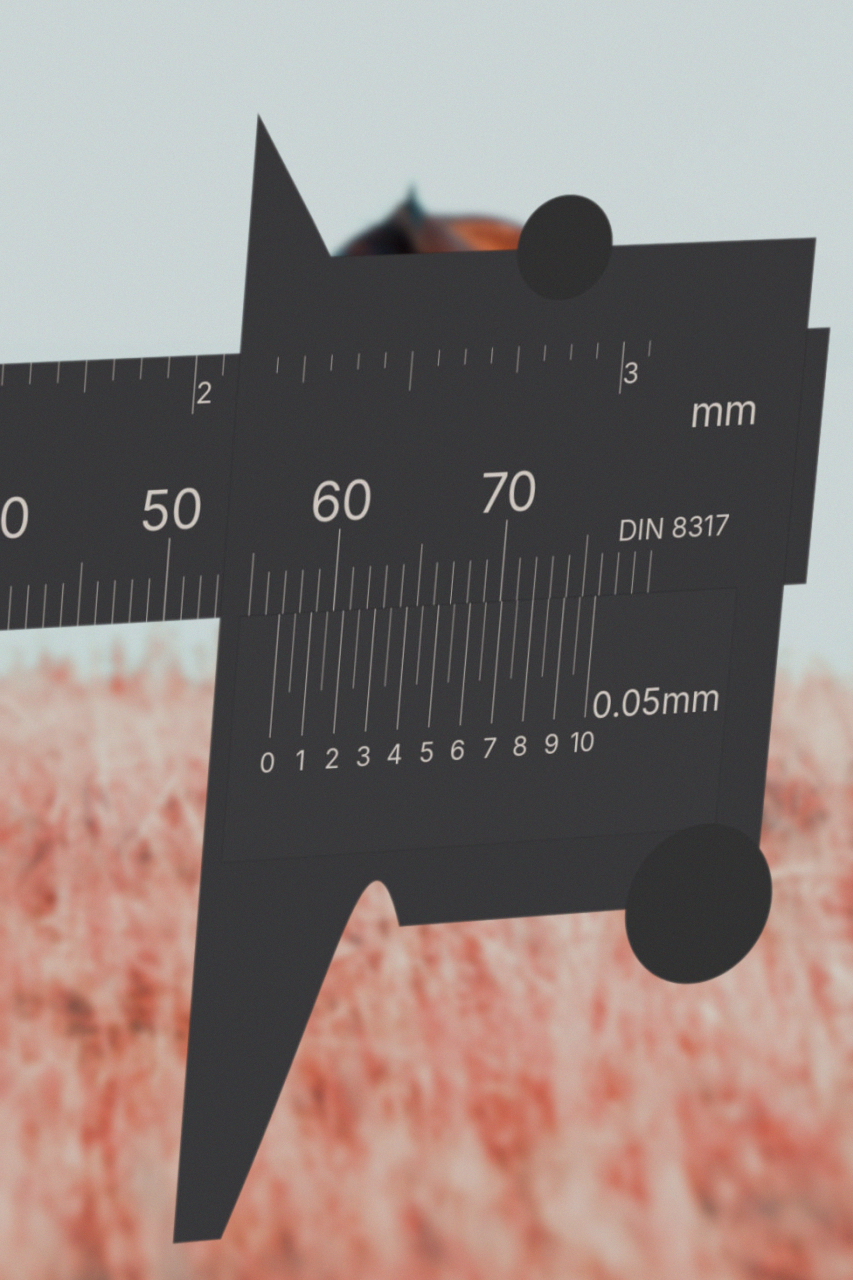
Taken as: value=56.8 unit=mm
